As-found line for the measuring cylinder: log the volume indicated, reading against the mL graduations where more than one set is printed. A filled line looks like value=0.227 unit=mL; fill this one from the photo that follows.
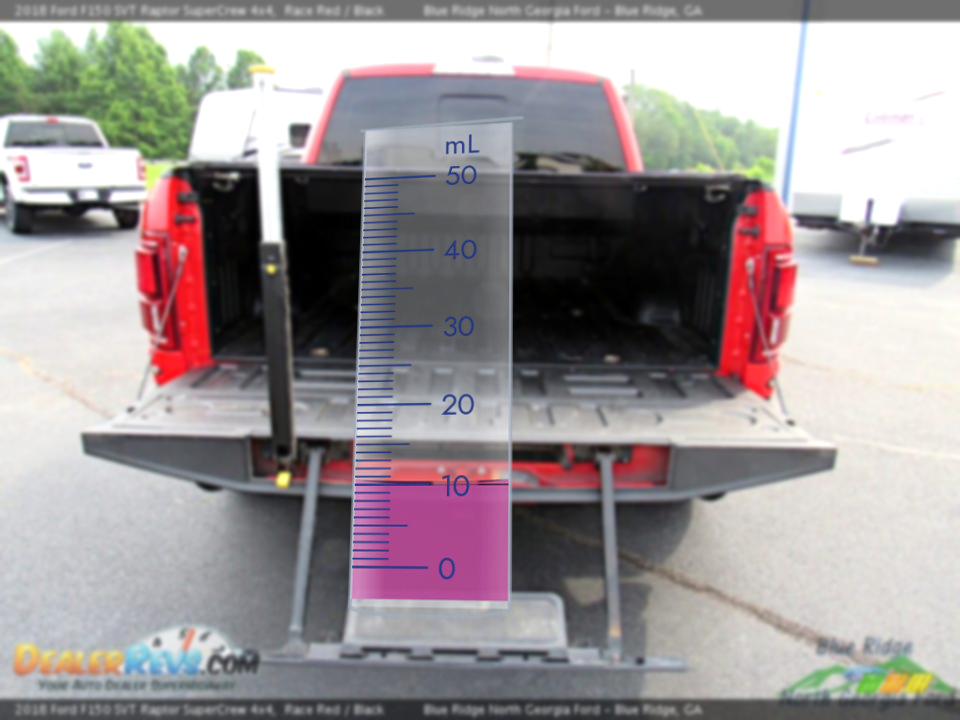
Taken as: value=10 unit=mL
